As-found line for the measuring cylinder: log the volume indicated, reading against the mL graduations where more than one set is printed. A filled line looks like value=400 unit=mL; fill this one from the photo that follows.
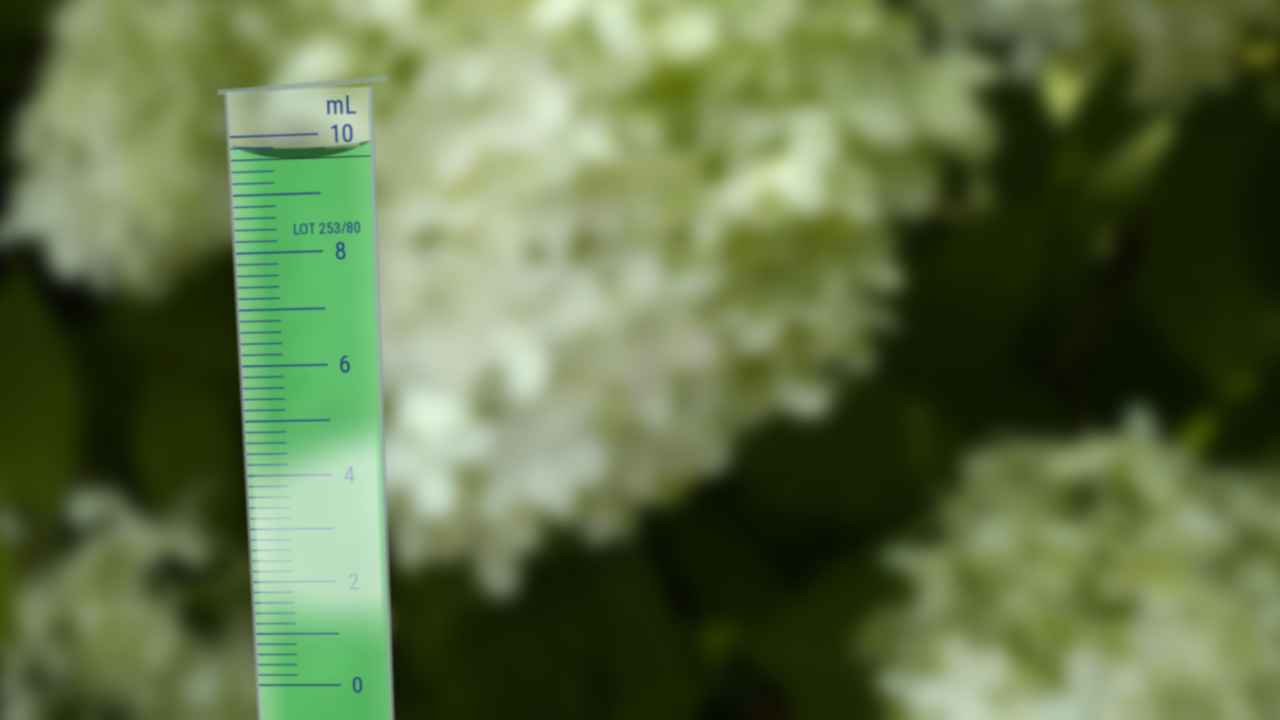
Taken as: value=9.6 unit=mL
